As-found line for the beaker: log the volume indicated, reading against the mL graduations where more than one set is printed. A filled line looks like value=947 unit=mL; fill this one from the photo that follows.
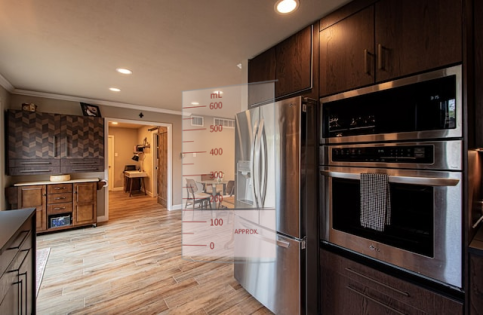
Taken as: value=150 unit=mL
